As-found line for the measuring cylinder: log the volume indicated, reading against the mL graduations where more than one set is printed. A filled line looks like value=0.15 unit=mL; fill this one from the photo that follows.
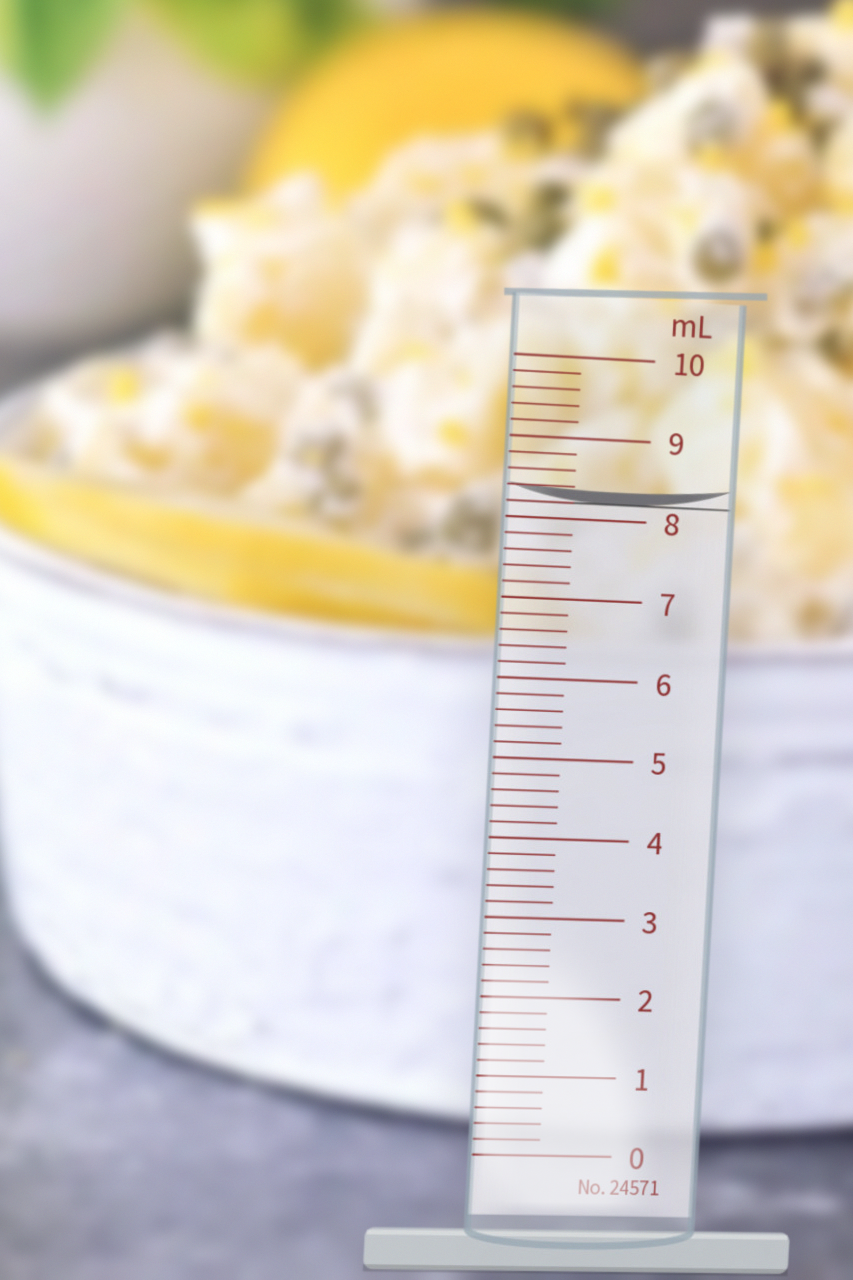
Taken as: value=8.2 unit=mL
